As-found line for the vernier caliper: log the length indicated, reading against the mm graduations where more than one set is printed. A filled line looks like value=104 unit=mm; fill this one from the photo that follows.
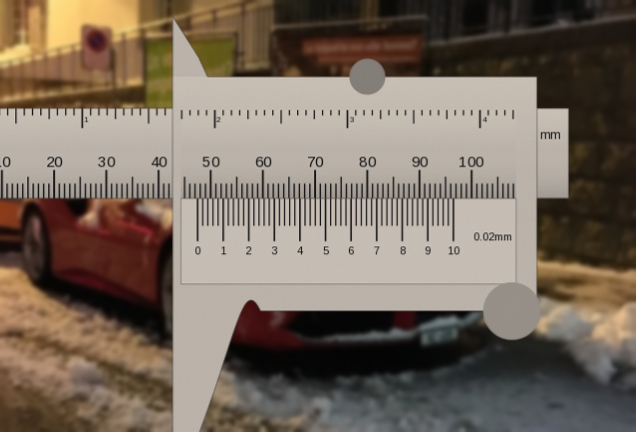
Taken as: value=47.5 unit=mm
